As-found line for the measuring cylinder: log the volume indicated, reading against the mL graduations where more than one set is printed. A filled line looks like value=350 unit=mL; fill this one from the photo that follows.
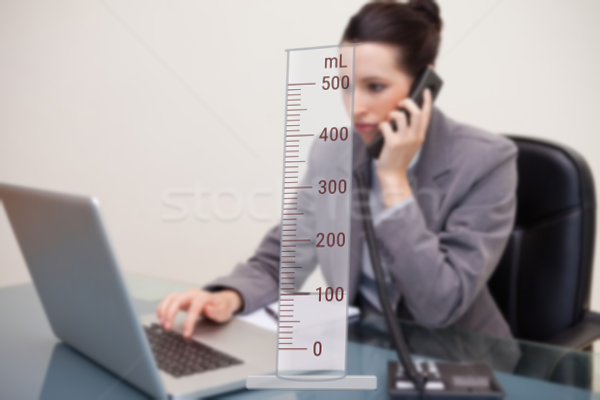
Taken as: value=100 unit=mL
